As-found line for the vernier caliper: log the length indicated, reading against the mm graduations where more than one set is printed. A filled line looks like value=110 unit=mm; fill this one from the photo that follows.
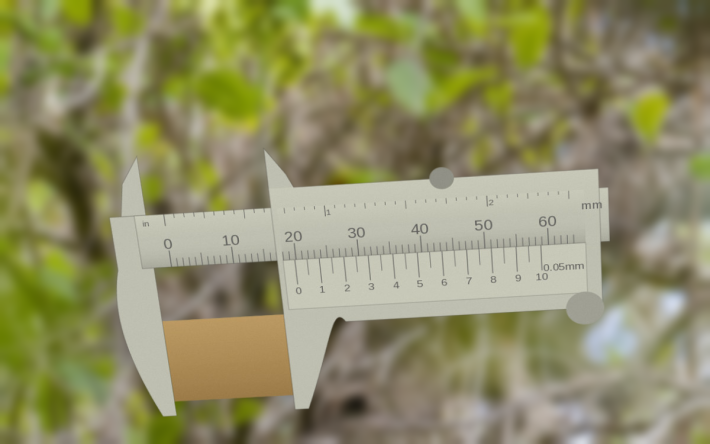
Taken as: value=19.8 unit=mm
